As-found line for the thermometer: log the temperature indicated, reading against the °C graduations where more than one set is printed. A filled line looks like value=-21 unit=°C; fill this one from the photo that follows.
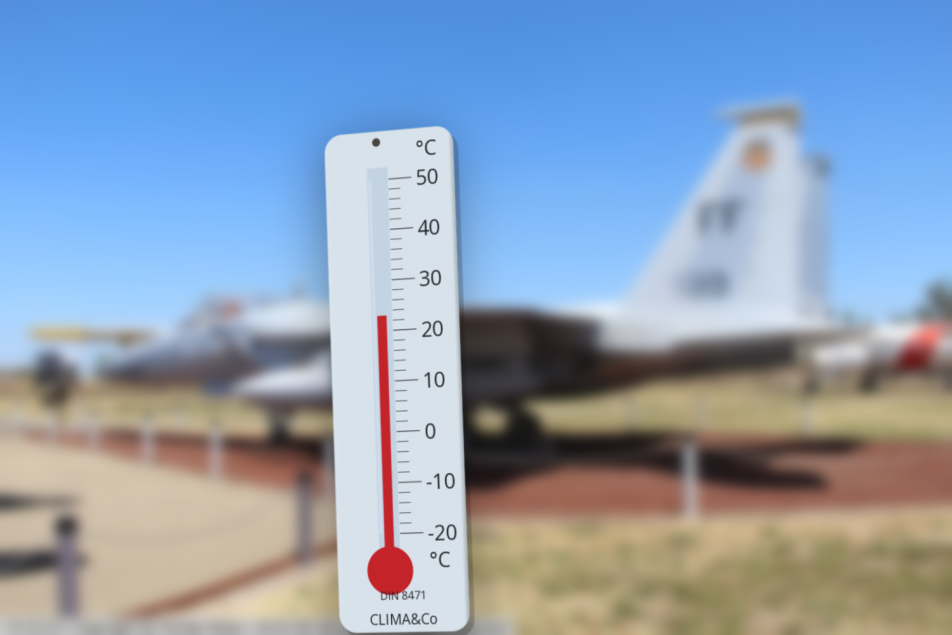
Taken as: value=23 unit=°C
